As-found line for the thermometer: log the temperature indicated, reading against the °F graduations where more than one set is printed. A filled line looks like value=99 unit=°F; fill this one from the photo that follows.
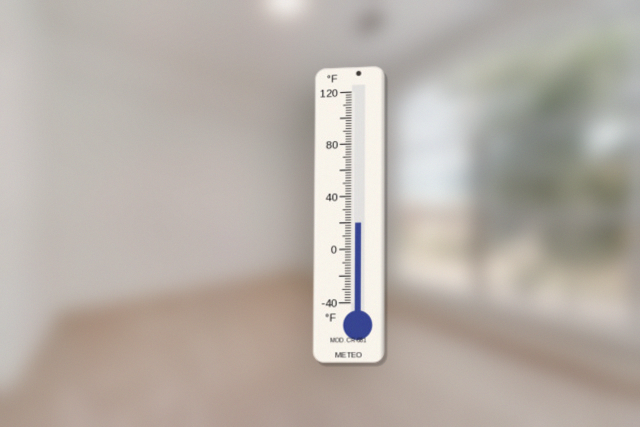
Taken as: value=20 unit=°F
